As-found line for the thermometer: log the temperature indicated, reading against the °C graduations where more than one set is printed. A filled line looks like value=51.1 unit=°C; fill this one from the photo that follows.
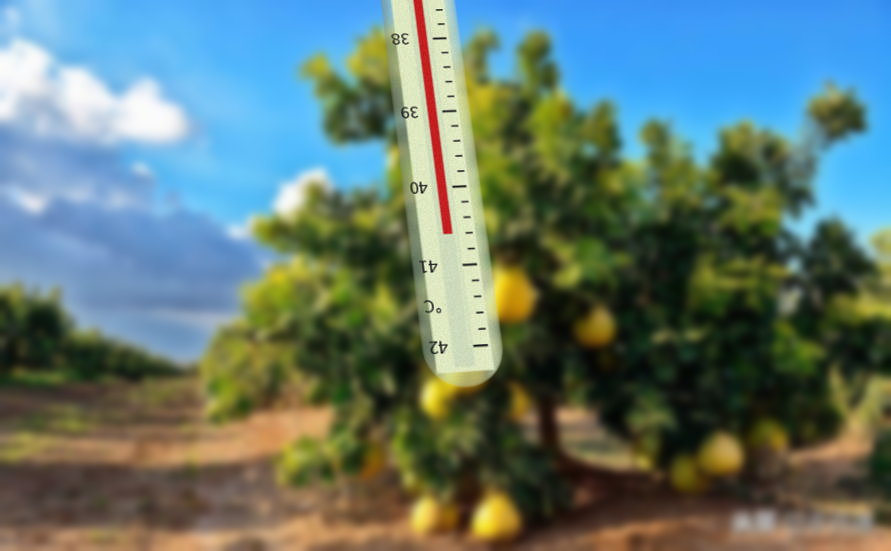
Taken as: value=40.6 unit=°C
